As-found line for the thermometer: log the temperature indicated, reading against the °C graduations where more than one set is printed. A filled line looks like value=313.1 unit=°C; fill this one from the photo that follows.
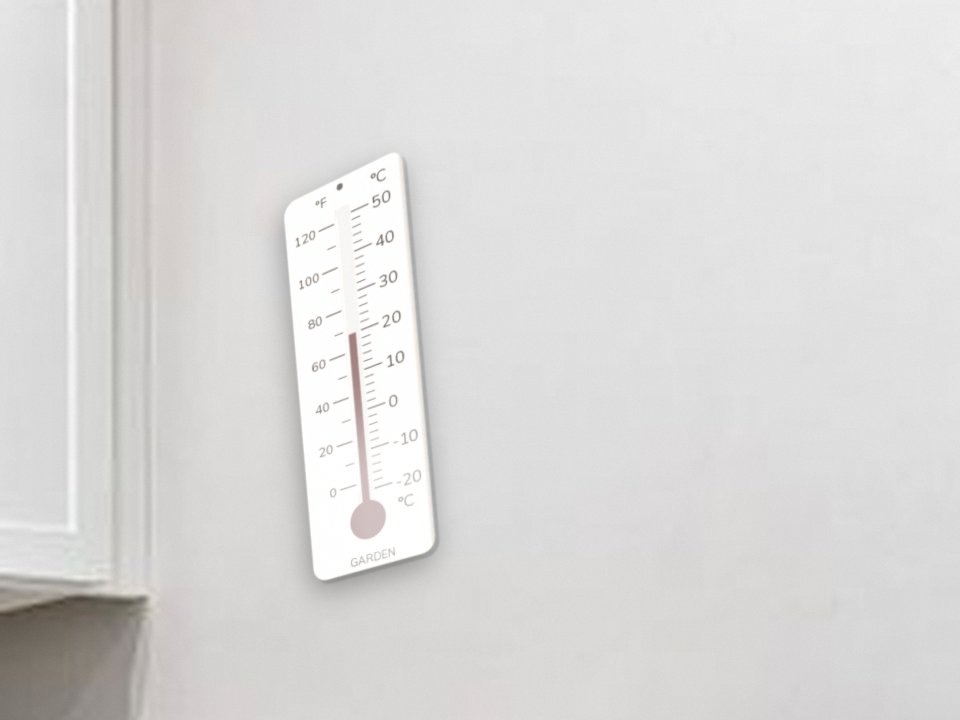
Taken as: value=20 unit=°C
